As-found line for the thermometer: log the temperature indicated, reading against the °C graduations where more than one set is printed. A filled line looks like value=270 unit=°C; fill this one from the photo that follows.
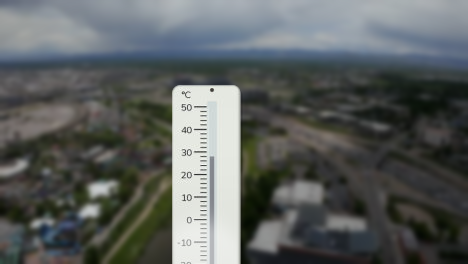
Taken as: value=28 unit=°C
